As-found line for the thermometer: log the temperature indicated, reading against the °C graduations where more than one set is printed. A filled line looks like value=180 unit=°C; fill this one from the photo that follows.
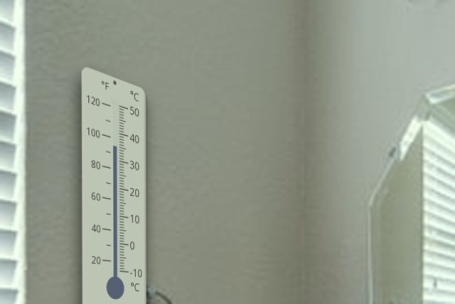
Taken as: value=35 unit=°C
